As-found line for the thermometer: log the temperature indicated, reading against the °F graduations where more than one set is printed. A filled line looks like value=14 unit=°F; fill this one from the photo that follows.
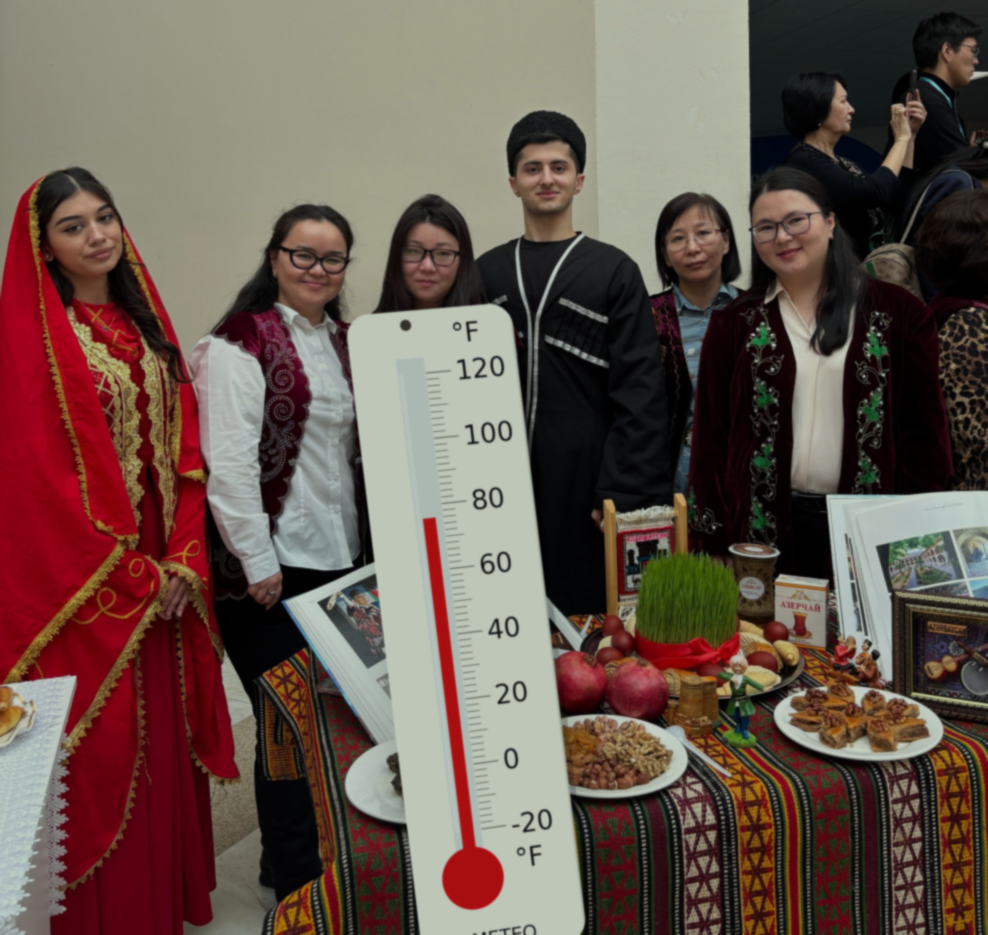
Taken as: value=76 unit=°F
